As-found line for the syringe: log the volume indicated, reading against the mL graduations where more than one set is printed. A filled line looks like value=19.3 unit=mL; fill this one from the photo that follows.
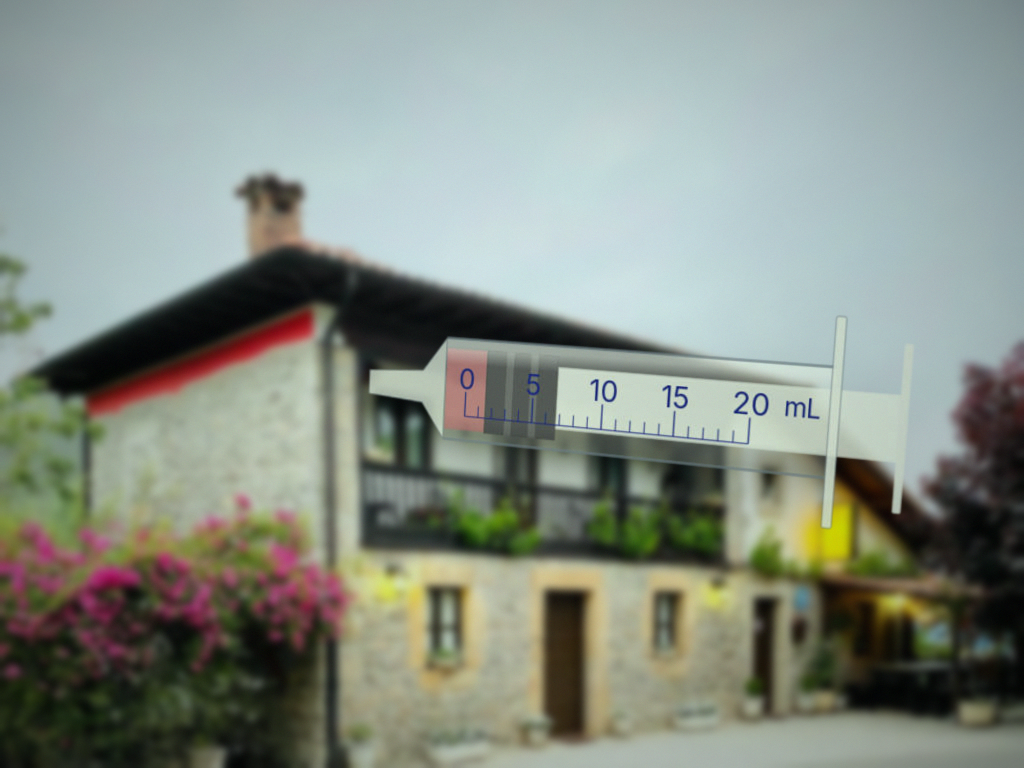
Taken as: value=1.5 unit=mL
